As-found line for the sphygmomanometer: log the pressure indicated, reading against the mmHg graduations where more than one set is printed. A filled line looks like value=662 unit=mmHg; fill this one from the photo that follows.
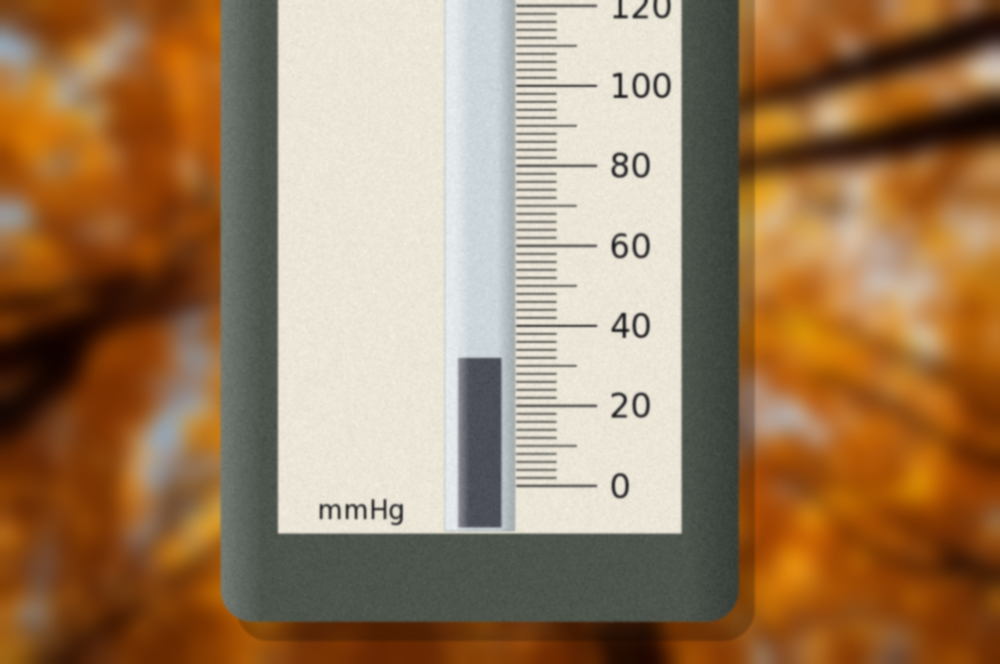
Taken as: value=32 unit=mmHg
